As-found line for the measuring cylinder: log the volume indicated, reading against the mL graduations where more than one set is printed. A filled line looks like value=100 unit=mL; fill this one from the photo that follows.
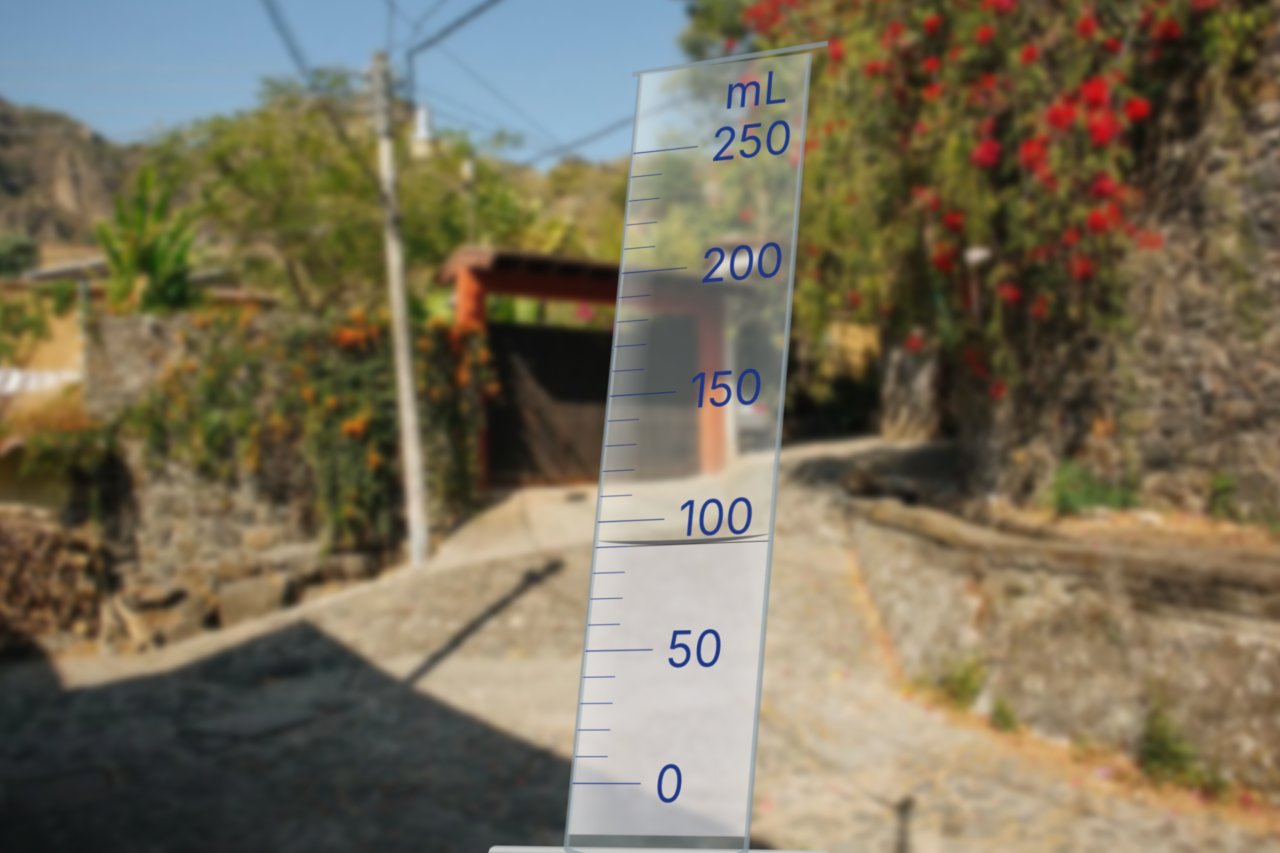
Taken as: value=90 unit=mL
